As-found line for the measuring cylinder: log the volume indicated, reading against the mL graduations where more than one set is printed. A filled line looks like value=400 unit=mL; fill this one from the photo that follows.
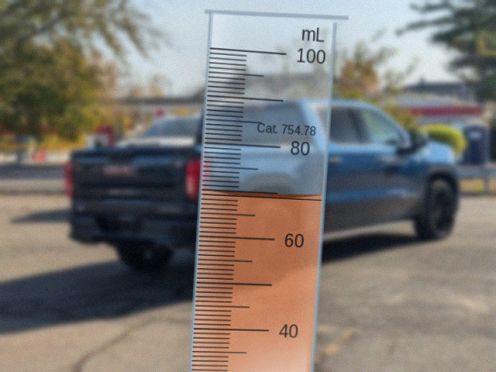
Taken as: value=69 unit=mL
